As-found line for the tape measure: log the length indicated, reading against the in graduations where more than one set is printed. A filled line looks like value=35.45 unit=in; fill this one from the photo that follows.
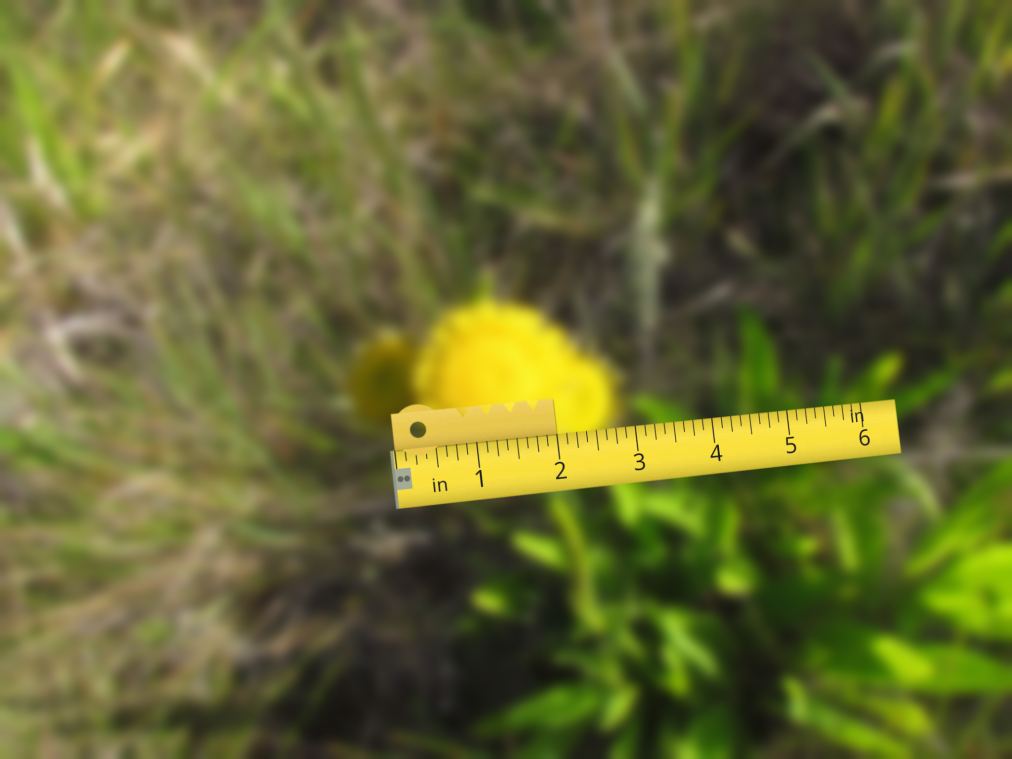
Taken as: value=2 unit=in
